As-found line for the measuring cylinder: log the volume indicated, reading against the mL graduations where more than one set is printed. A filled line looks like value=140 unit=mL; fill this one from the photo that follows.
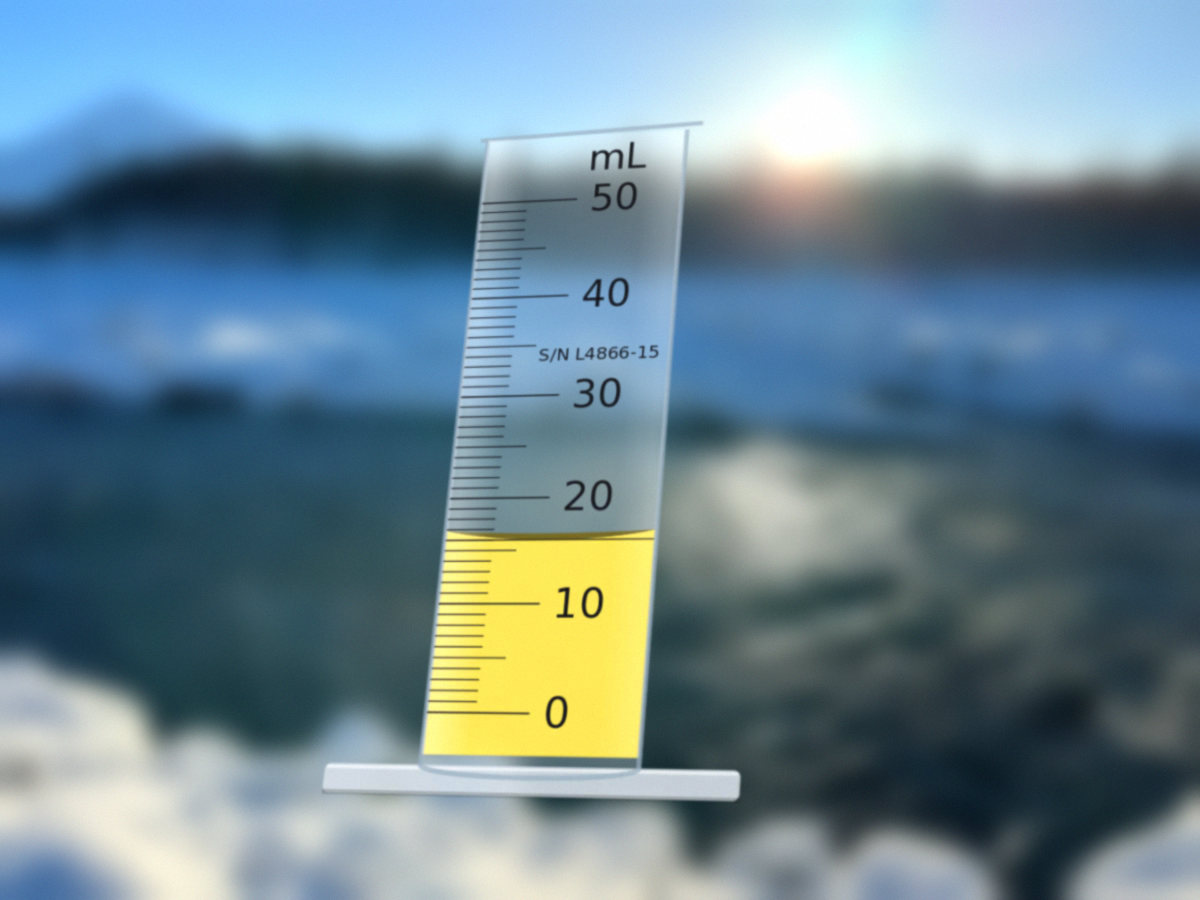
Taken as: value=16 unit=mL
